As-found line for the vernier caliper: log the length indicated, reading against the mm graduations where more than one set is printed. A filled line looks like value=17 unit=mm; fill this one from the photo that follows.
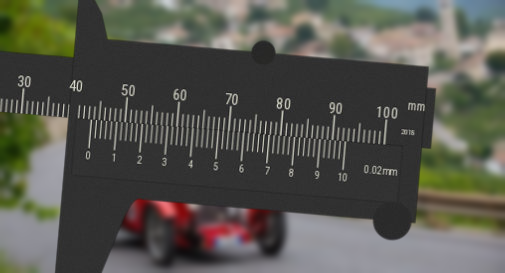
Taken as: value=43.5 unit=mm
